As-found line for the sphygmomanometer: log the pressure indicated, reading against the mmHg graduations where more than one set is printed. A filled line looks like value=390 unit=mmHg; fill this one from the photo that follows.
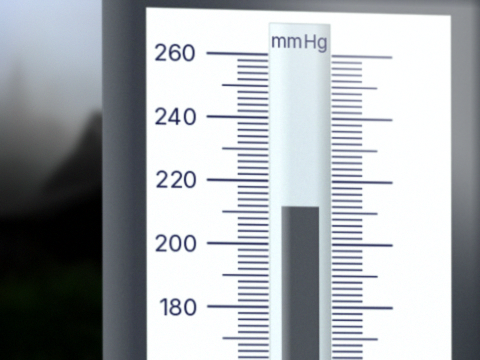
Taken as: value=212 unit=mmHg
